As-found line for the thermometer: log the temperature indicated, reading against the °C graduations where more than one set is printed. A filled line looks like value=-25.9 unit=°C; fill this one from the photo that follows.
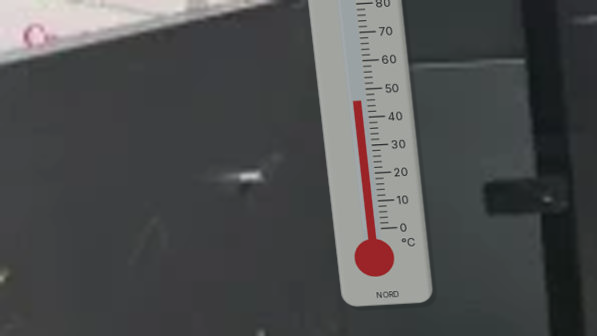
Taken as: value=46 unit=°C
